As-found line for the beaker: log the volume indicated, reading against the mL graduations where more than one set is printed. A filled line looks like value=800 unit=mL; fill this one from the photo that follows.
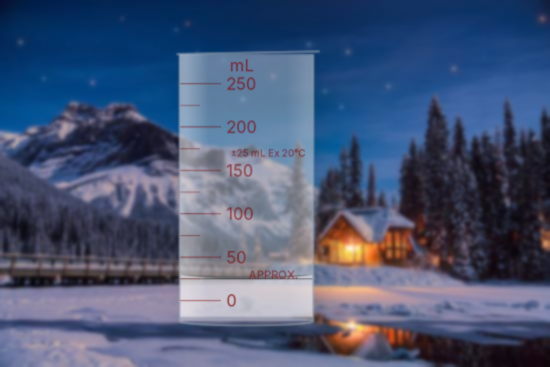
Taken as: value=25 unit=mL
